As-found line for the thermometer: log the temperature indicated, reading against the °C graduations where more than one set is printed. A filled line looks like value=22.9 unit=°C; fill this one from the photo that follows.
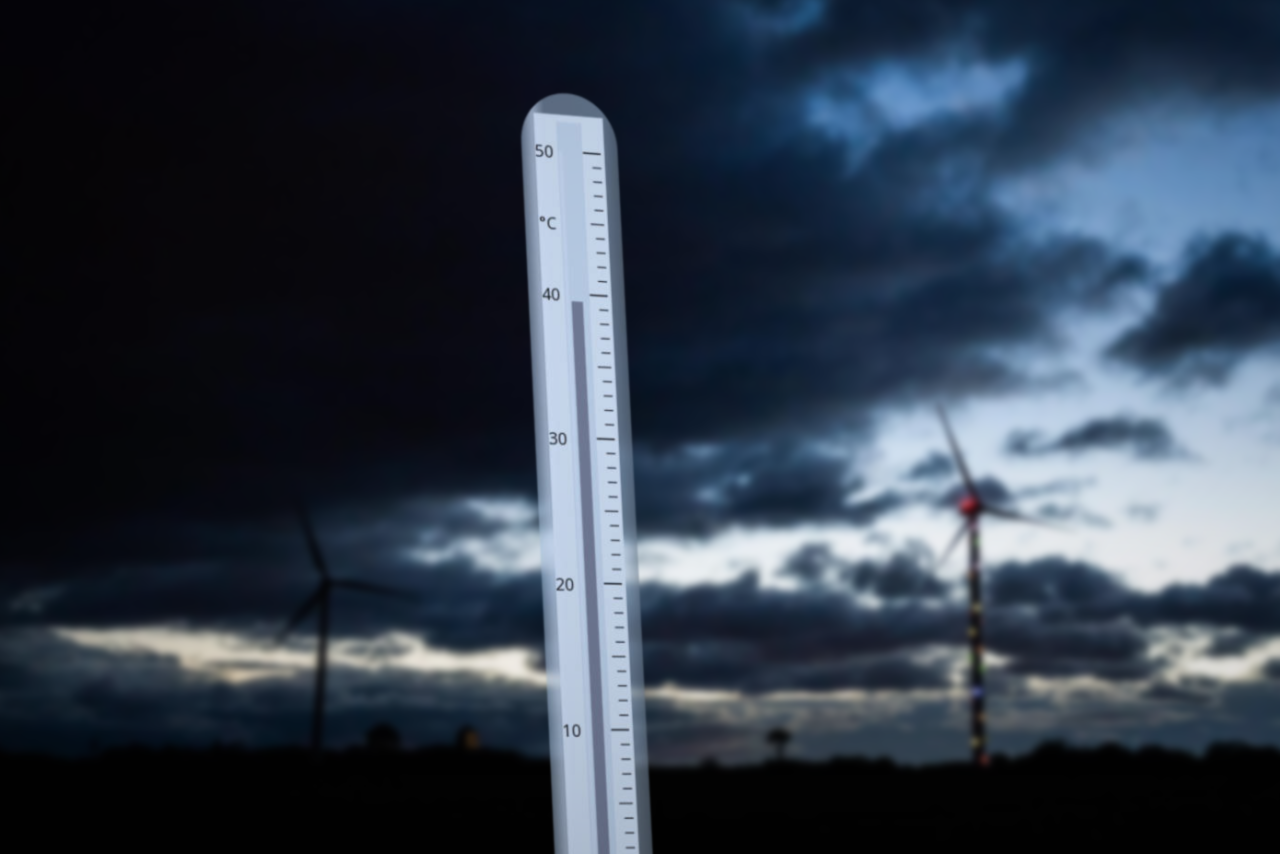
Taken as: value=39.5 unit=°C
